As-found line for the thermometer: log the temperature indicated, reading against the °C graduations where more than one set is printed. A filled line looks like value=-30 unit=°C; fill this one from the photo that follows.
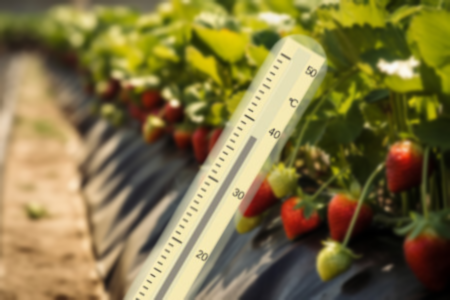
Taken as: value=38 unit=°C
